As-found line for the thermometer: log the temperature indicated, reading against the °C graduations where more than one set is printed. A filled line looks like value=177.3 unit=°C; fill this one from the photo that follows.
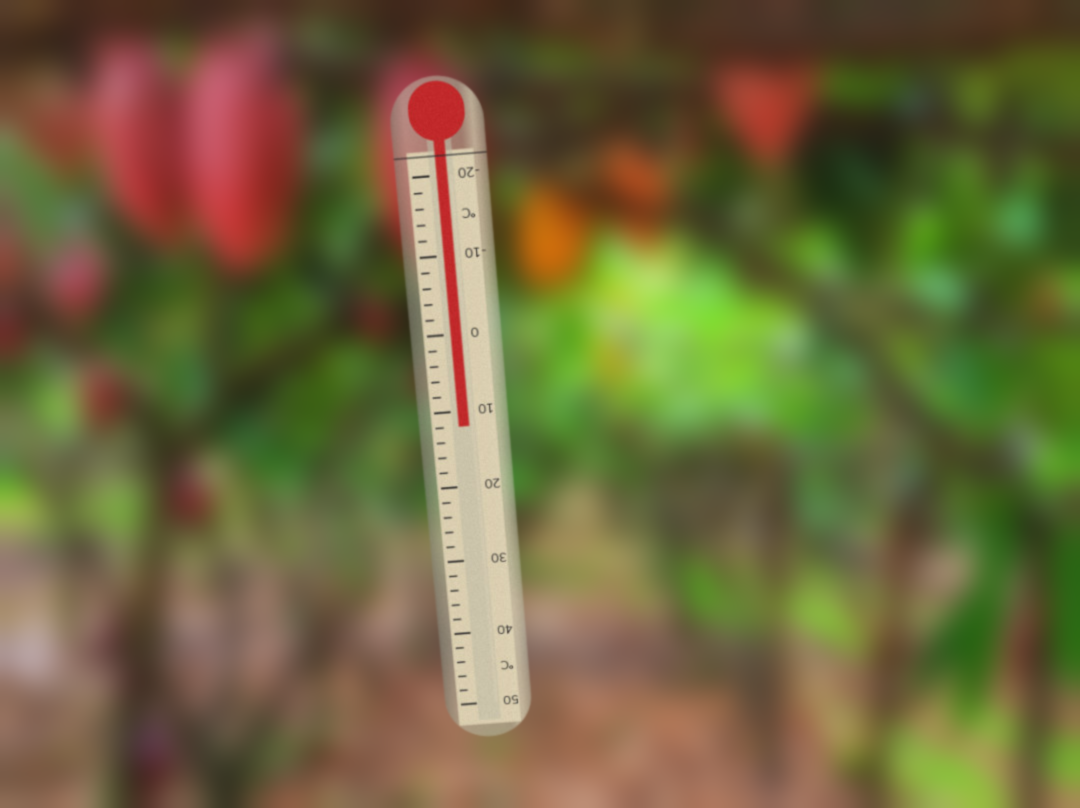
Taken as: value=12 unit=°C
